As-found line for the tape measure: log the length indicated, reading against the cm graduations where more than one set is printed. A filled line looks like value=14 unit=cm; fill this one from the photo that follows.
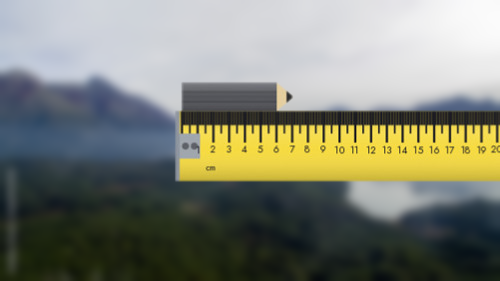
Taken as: value=7 unit=cm
